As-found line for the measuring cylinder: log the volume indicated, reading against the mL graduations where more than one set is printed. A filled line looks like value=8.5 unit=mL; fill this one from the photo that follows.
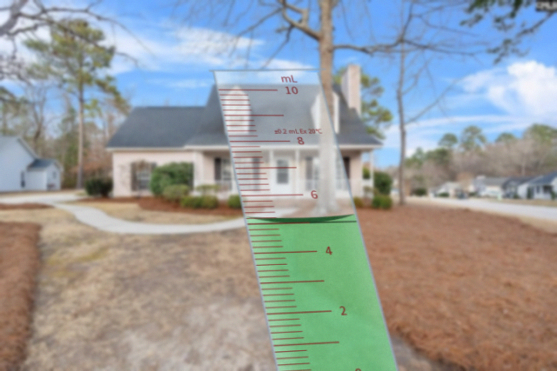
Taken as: value=5 unit=mL
